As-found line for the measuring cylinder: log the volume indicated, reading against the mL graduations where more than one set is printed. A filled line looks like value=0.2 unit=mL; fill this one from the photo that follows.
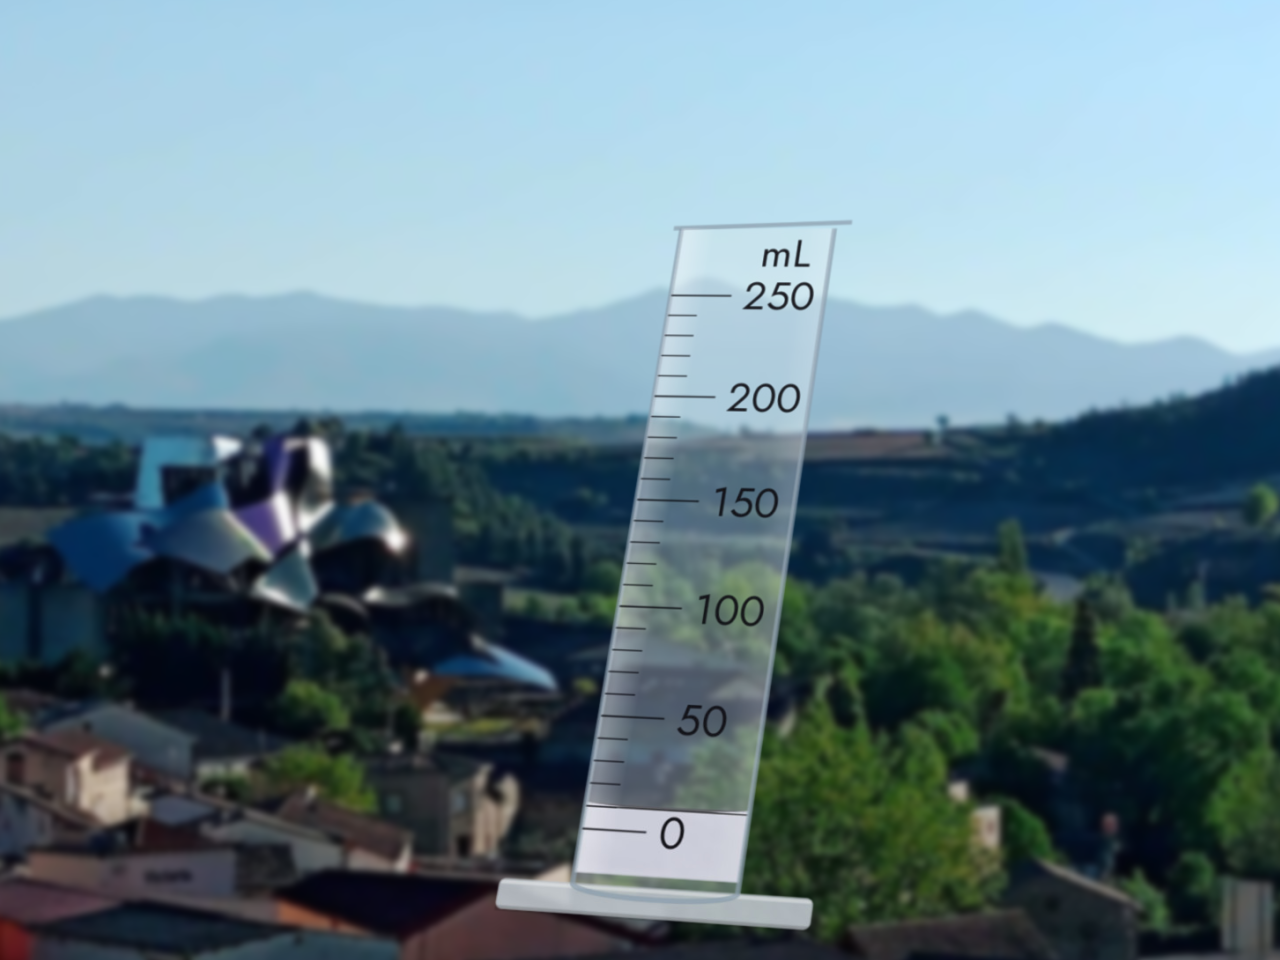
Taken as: value=10 unit=mL
